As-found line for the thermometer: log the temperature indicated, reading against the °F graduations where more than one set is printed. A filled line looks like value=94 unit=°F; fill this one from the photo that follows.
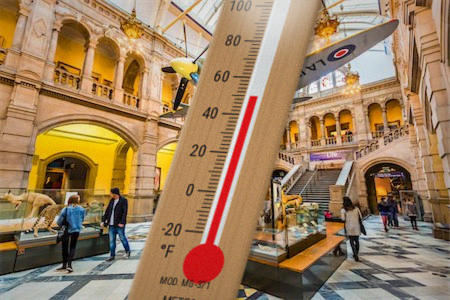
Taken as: value=50 unit=°F
